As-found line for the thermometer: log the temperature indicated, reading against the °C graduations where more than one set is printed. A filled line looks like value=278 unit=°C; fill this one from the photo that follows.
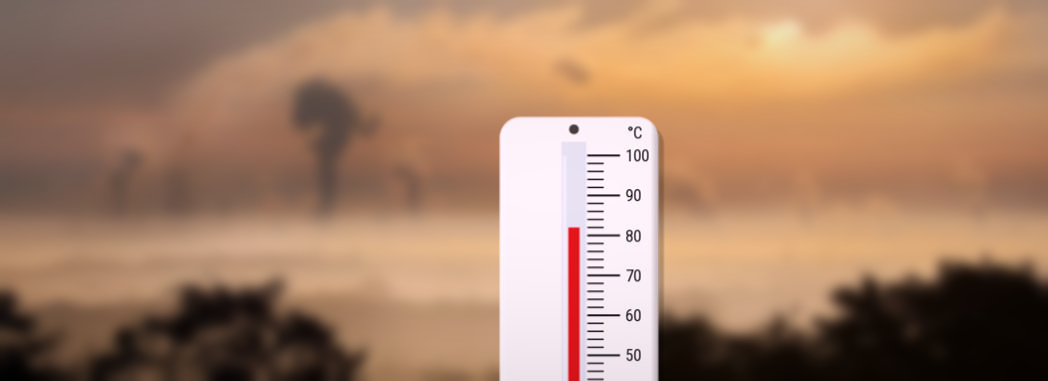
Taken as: value=82 unit=°C
